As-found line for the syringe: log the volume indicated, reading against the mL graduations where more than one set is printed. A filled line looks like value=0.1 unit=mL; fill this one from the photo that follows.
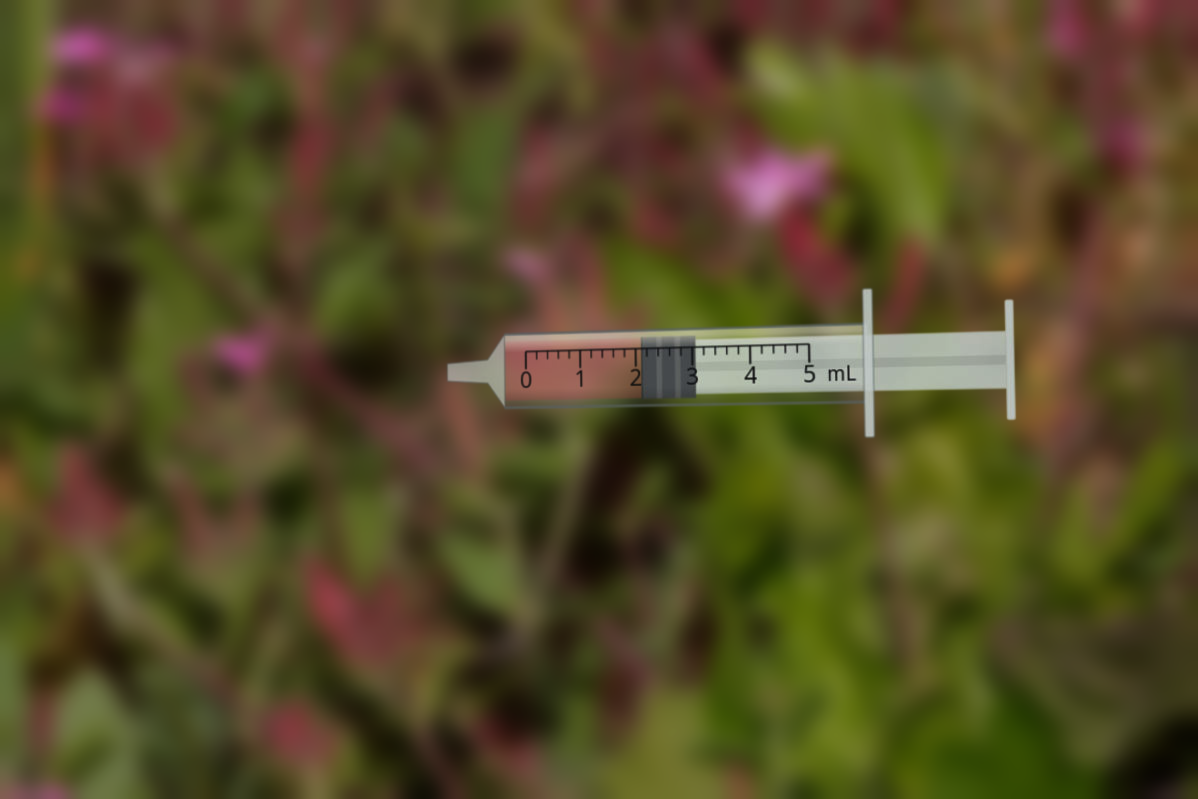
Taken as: value=2.1 unit=mL
